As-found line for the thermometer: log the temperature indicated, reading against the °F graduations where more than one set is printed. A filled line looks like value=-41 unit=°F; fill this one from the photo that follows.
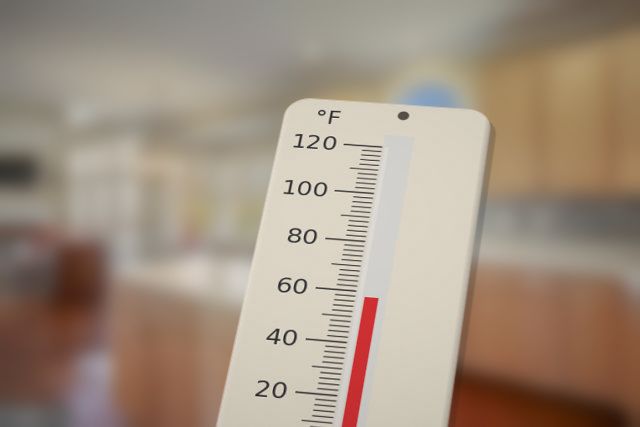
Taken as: value=58 unit=°F
